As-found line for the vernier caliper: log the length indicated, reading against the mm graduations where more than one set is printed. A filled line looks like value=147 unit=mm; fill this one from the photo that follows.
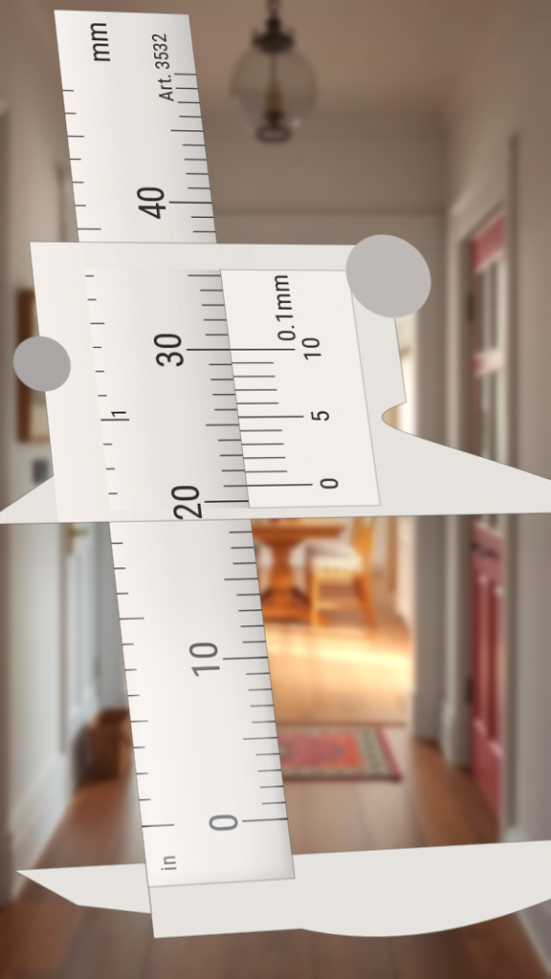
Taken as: value=21.0 unit=mm
